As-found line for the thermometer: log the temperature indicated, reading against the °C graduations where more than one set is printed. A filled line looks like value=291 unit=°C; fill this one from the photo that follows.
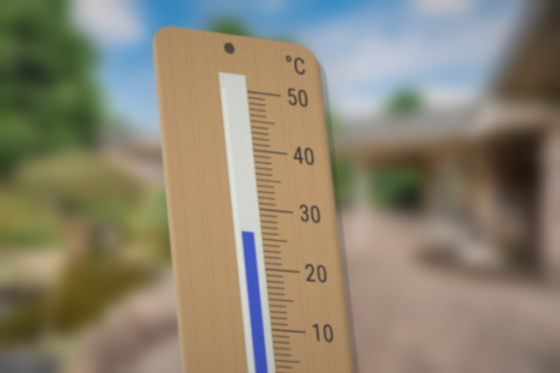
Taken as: value=26 unit=°C
